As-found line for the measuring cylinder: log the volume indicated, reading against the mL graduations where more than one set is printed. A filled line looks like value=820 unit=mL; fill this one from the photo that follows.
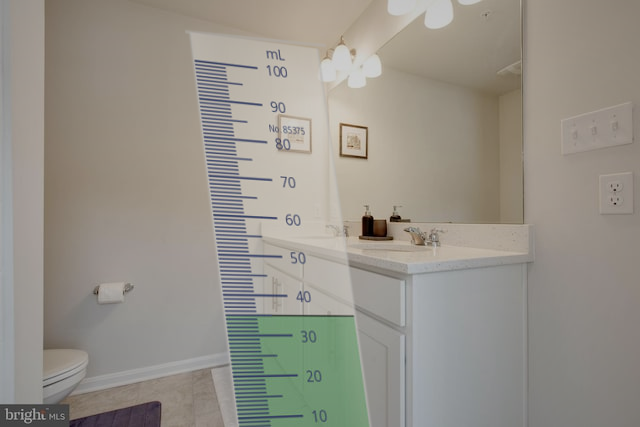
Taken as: value=35 unit=mL
